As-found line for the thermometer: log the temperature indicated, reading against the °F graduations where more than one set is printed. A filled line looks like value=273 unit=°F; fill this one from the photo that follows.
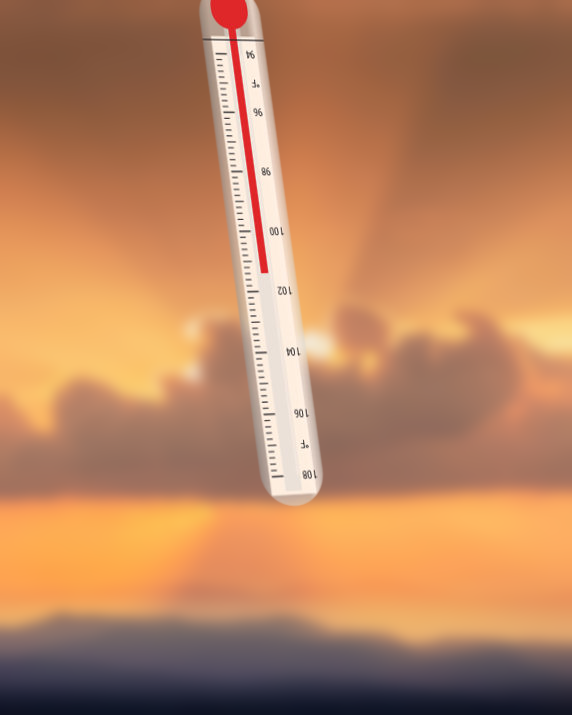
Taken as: value=101.4 unit=°F
